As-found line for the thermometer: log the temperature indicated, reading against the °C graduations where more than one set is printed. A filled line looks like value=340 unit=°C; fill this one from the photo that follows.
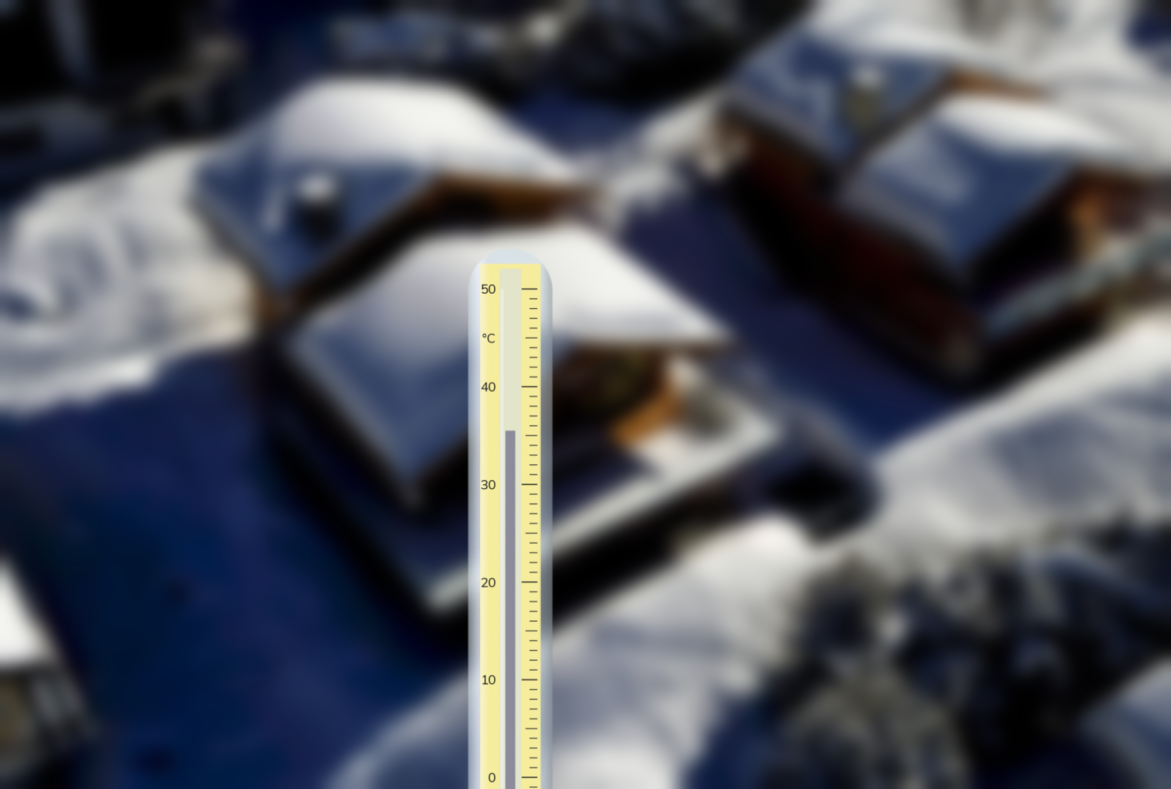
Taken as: value=35.5 unit=°C
